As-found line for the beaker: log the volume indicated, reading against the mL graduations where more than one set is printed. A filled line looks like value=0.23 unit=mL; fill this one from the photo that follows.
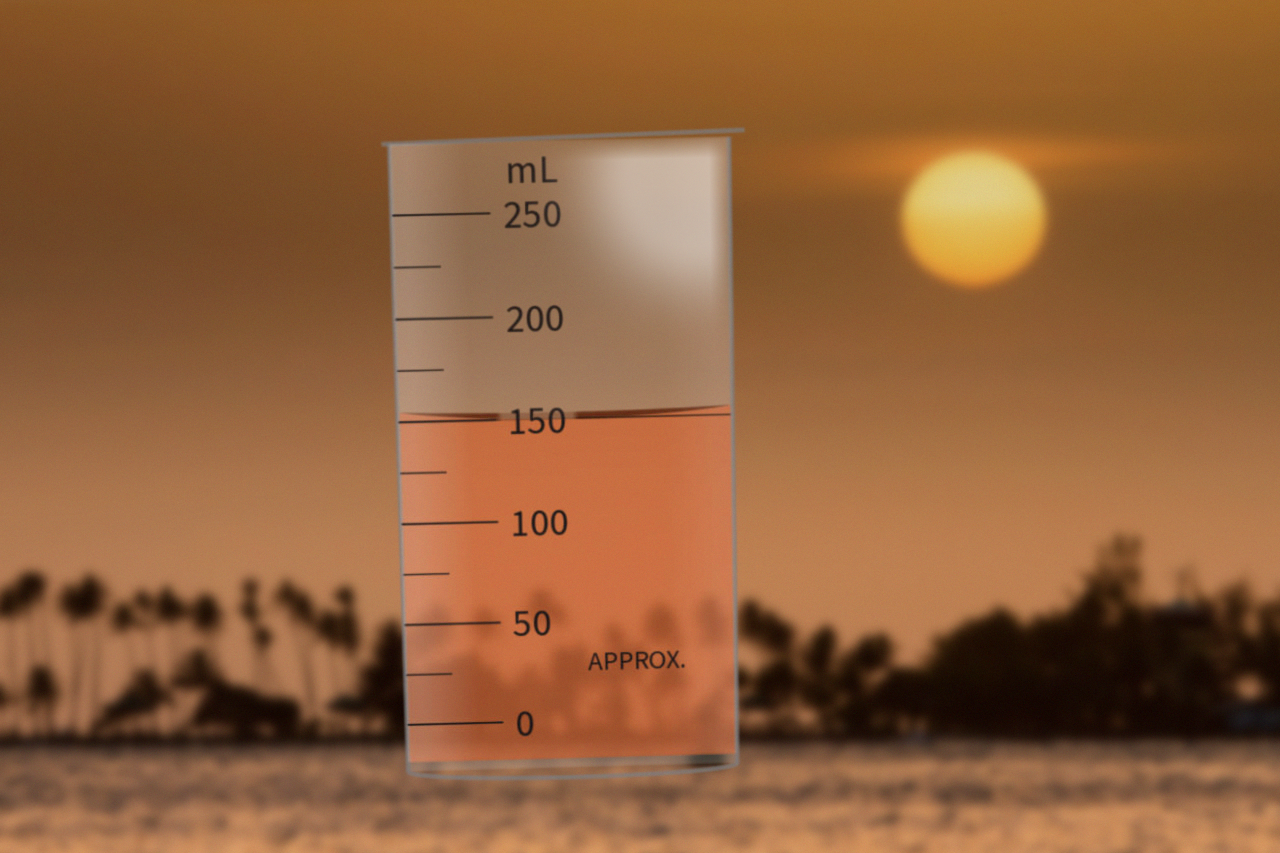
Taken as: value=150 unit=mL
